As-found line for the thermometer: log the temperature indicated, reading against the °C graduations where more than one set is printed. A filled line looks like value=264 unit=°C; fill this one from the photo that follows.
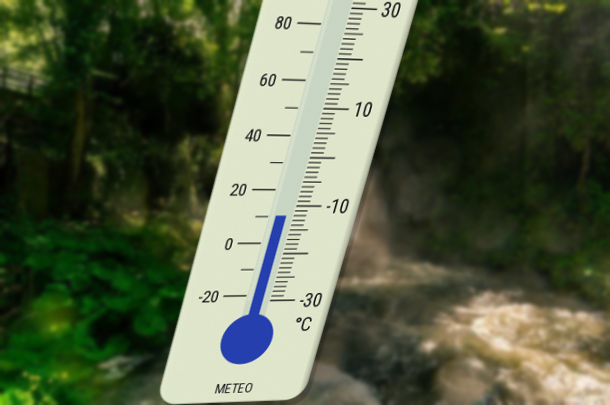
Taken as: value=-12 unit=°C
